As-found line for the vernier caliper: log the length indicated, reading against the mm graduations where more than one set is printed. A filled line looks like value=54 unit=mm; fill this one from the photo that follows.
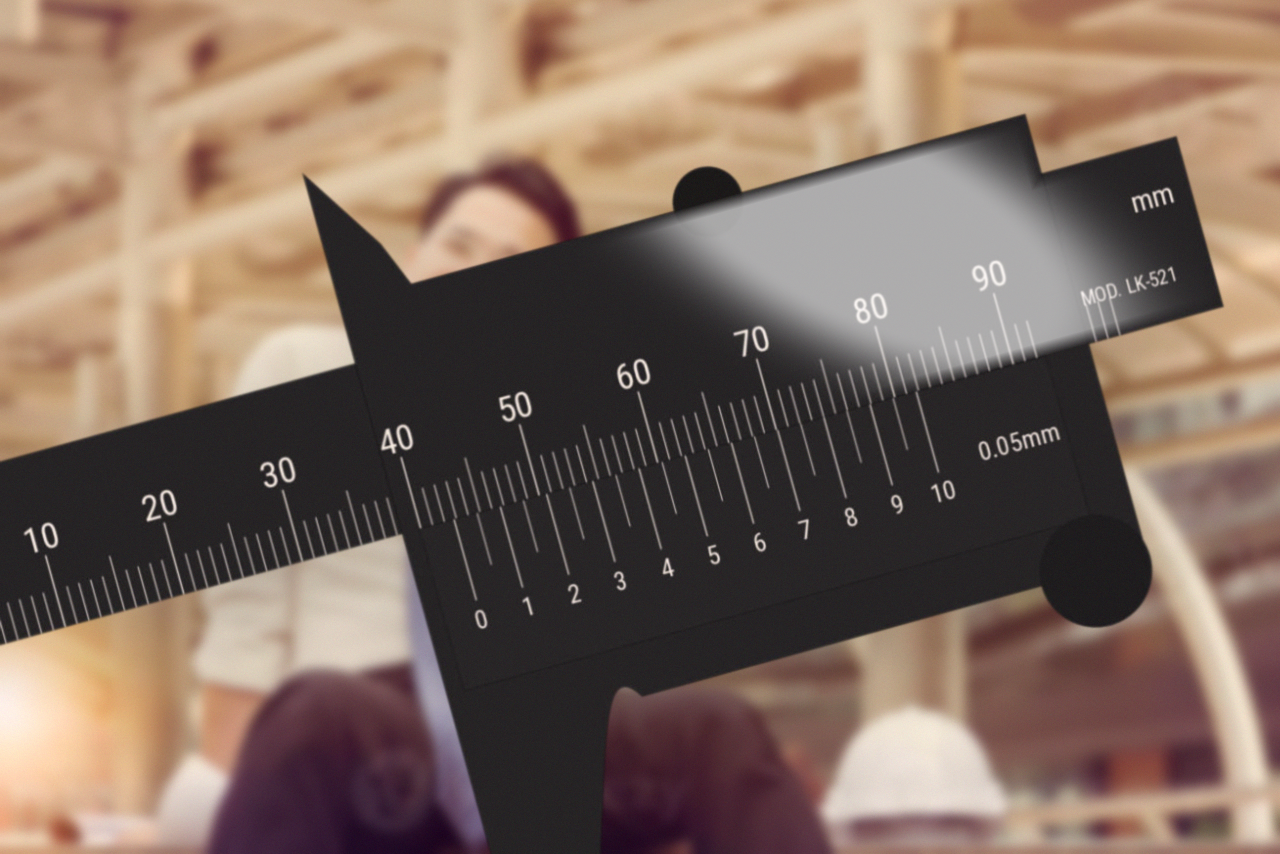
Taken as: value=42.8 unit=mm
